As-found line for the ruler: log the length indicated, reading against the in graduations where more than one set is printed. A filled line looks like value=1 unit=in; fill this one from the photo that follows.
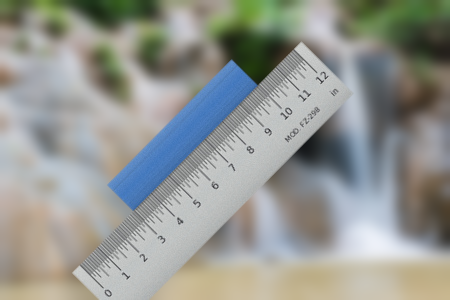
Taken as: value=7 unit=in
